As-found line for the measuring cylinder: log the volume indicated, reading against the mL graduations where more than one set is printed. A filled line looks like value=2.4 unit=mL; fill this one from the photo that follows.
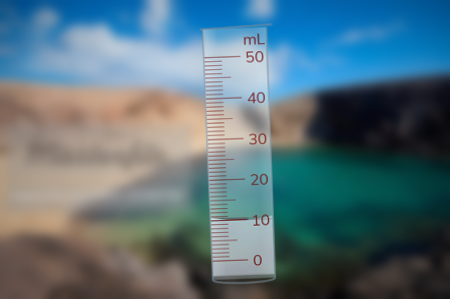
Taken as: value=10 unit=mL
